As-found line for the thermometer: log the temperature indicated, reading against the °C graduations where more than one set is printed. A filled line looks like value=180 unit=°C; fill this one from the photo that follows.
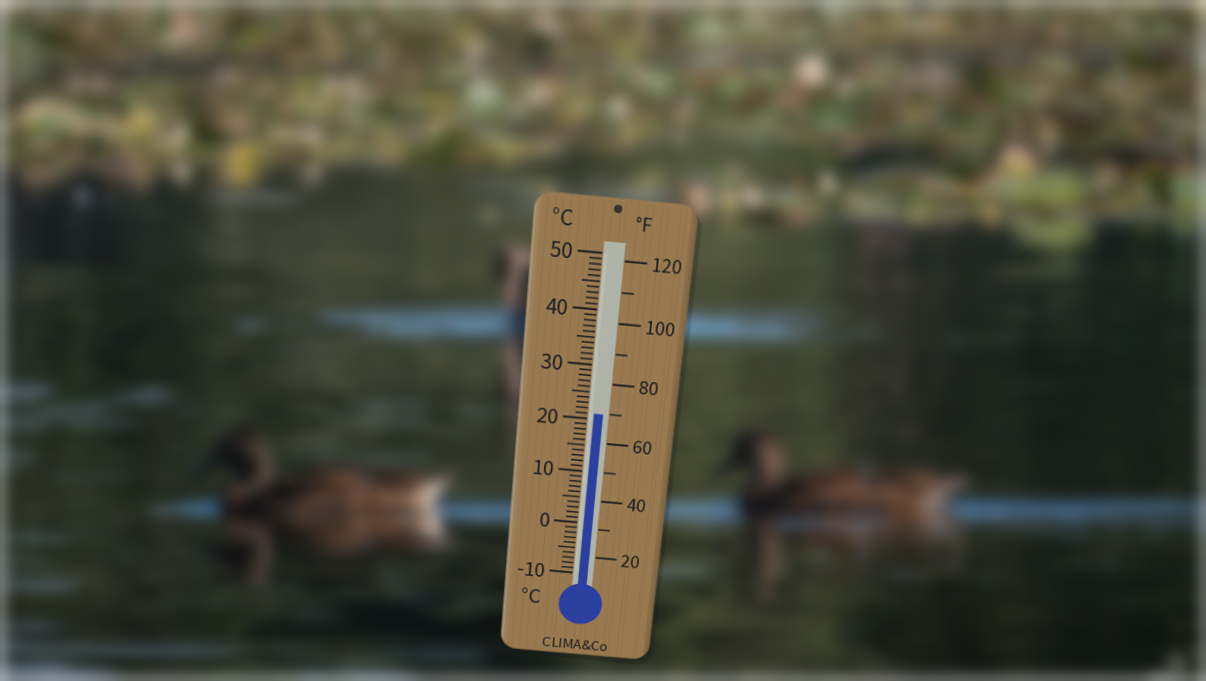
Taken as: value=21 unit=°C
